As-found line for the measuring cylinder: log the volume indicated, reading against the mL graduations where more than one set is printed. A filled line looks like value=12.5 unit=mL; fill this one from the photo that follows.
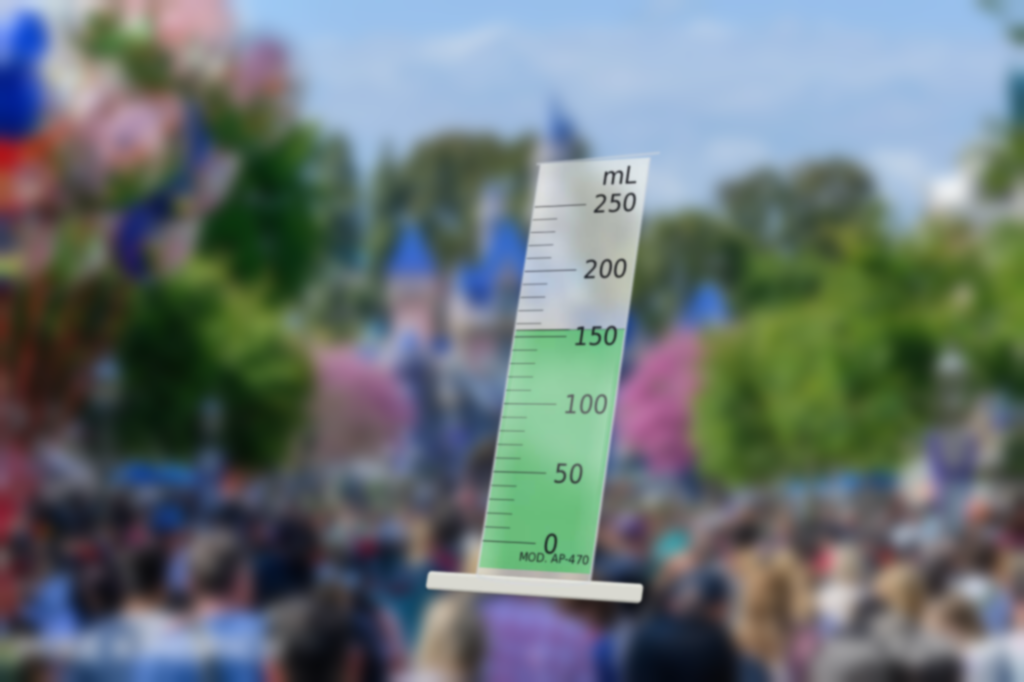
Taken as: value=155 unit=mL
